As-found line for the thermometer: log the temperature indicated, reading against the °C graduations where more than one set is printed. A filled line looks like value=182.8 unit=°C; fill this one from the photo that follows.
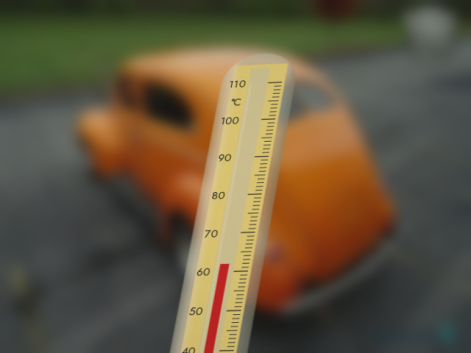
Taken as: value=62 unit=°C
